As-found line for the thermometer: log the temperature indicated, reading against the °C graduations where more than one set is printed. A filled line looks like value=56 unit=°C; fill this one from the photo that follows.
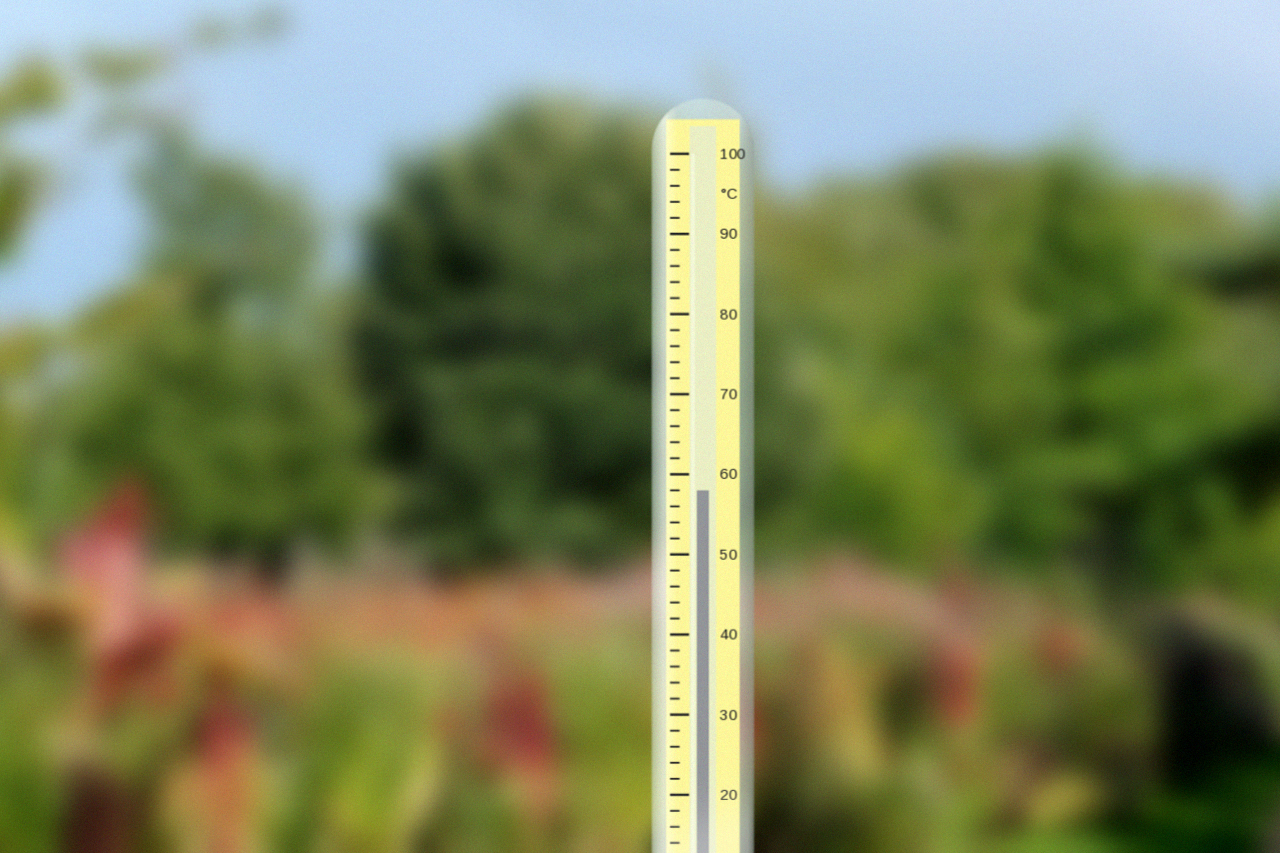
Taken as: value=58 unit=°C
